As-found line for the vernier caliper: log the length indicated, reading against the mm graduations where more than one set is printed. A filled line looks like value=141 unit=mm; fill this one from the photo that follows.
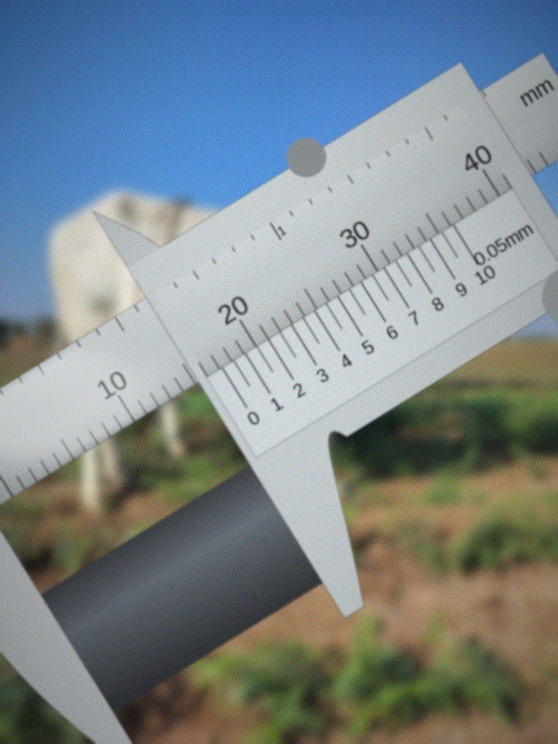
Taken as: value=17.2 unit=mm
